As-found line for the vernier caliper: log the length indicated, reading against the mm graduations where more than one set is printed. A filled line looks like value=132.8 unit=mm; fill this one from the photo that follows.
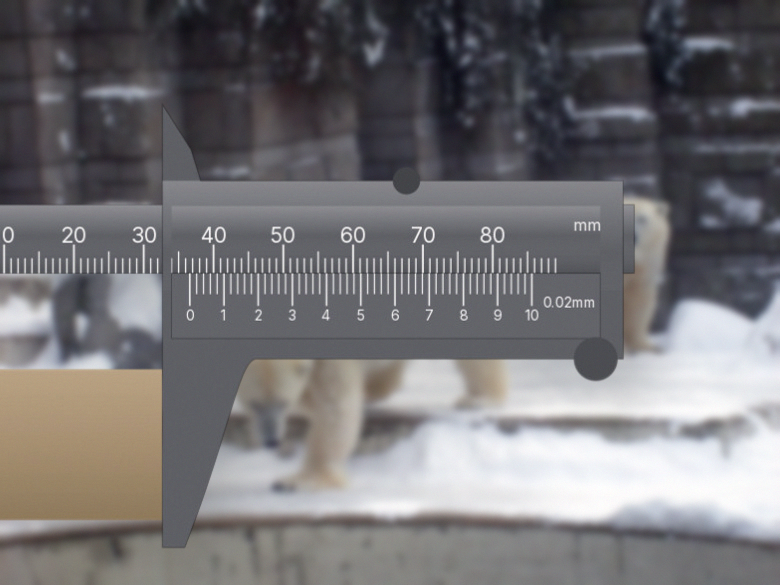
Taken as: value=36.6 unit=mm
